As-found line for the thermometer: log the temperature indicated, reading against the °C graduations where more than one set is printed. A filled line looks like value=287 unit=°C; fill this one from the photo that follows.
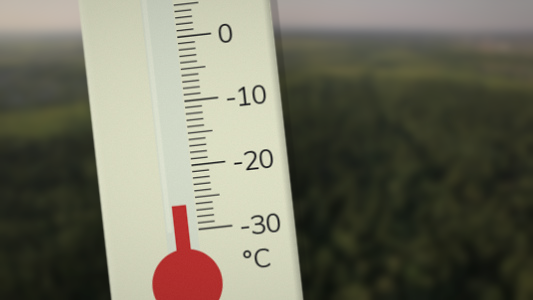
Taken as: value=-26 unit=°C
